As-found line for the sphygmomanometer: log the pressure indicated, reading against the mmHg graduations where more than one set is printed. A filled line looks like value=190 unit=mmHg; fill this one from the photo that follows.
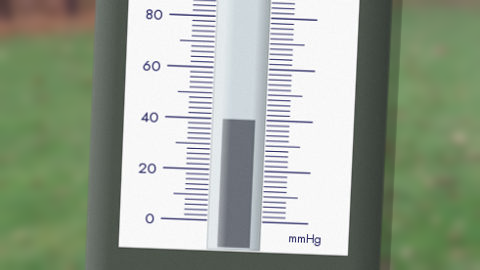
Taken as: value=40 unit=mmHg
